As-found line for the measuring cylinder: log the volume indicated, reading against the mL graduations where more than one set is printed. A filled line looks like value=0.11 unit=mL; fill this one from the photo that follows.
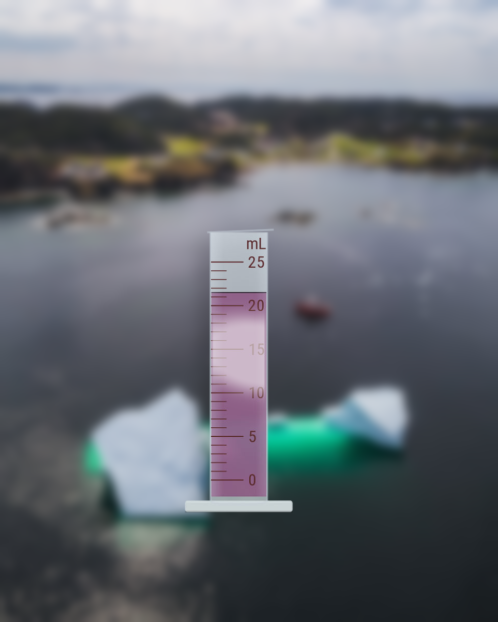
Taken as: value=21.5 unit=mL
